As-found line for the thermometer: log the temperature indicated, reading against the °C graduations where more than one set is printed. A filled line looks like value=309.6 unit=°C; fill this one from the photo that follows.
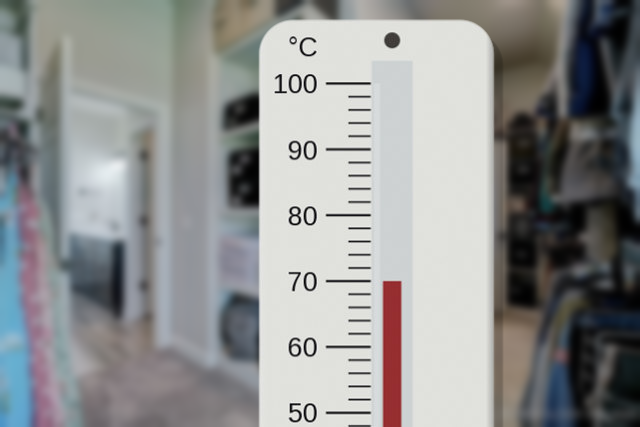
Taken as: value=70 unit=°C
